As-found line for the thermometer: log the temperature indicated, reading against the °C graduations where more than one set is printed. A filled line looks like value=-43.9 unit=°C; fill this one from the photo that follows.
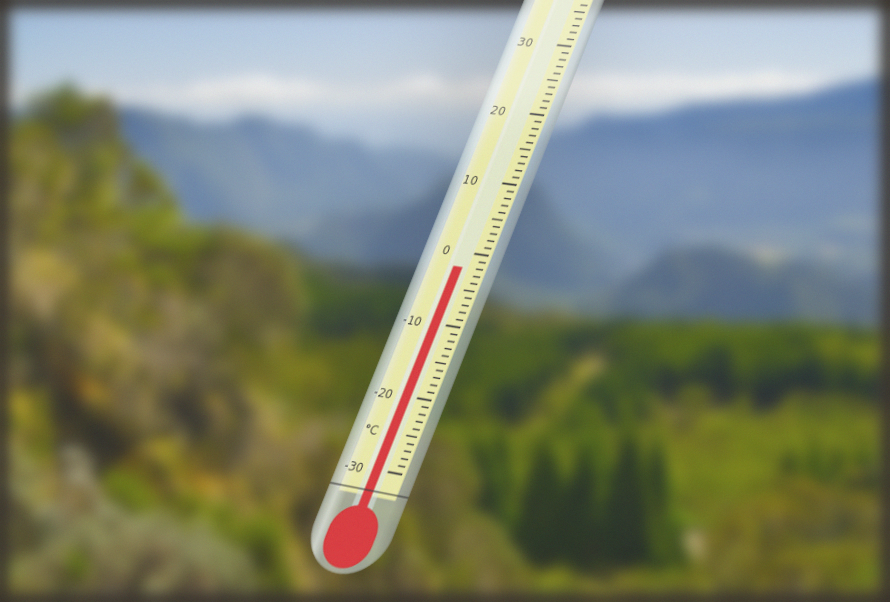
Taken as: value=-2 unit=°C
